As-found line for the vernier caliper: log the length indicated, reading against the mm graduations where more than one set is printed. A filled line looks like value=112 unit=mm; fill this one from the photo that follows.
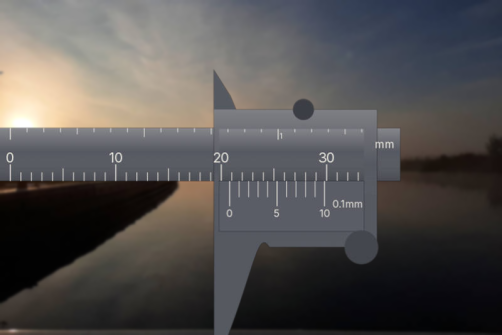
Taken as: value=20.8 unit=mm
